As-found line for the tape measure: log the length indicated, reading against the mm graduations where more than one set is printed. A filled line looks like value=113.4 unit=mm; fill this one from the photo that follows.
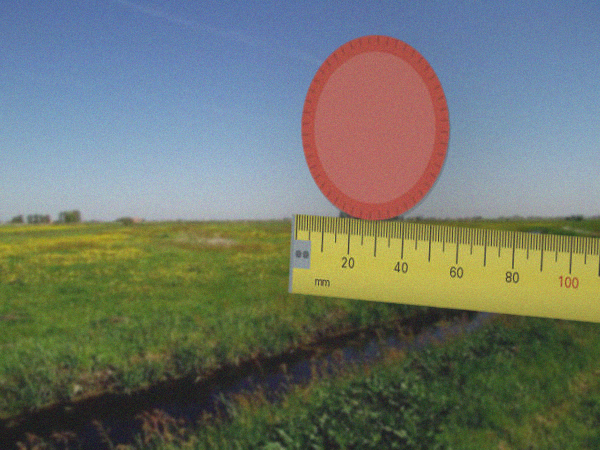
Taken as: value=55 unit=mm
